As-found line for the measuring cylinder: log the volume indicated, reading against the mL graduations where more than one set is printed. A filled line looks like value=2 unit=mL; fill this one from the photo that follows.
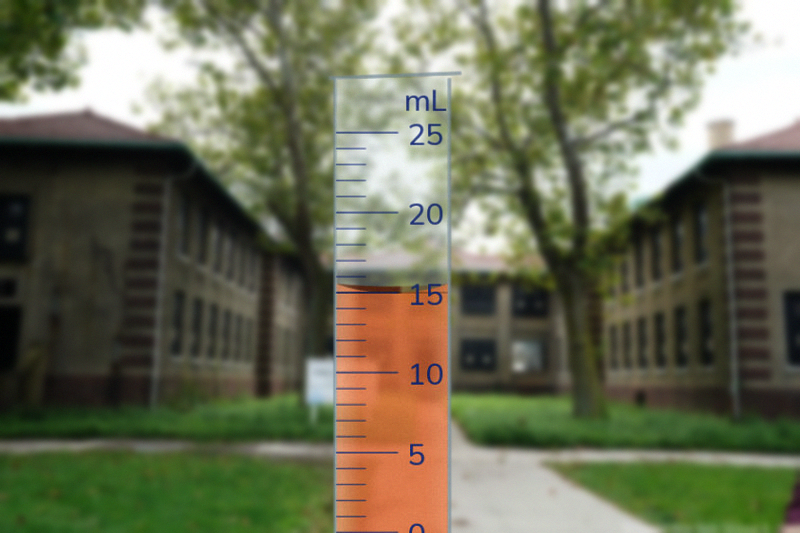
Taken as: value=15 unit=mL
